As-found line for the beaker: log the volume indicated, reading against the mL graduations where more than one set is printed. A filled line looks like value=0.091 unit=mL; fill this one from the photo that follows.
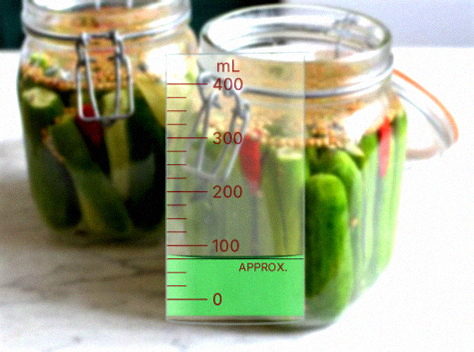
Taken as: value=75 unit=mL
